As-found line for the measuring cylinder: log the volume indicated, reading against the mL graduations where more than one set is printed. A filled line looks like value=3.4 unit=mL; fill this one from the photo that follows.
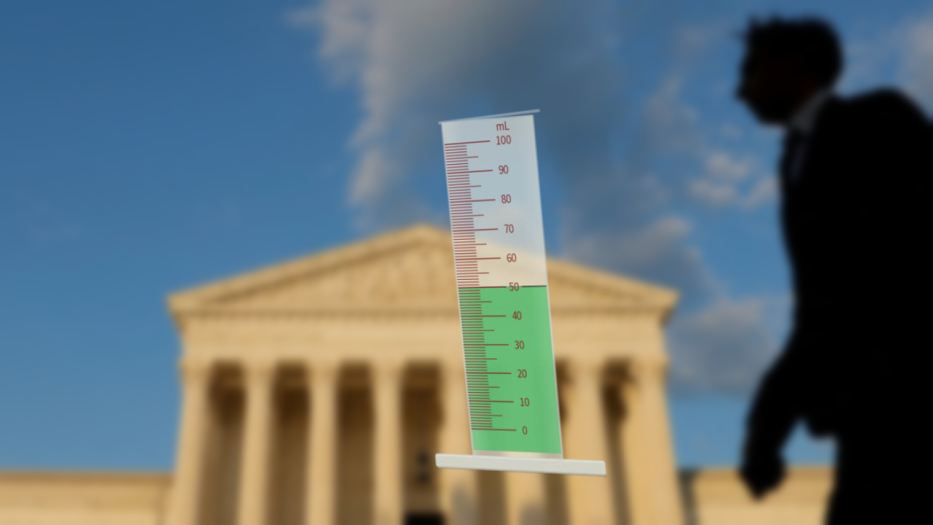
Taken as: value=50 unit=mL
